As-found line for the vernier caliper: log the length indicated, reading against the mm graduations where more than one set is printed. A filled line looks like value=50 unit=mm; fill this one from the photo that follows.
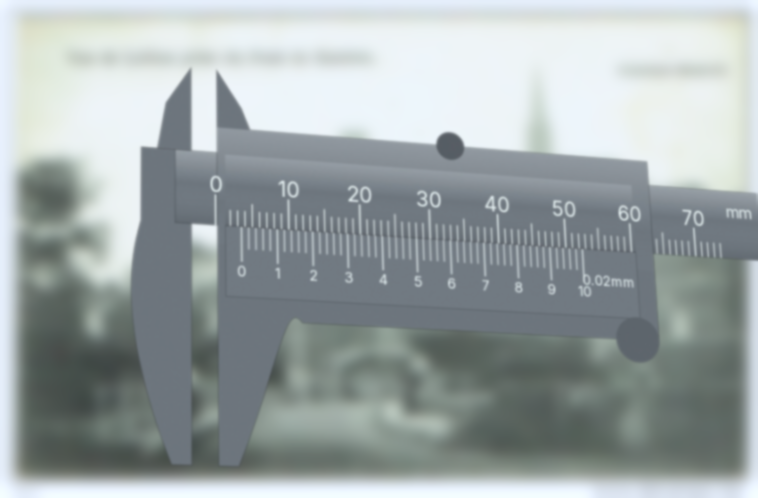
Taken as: value=3.5 unit=mm
